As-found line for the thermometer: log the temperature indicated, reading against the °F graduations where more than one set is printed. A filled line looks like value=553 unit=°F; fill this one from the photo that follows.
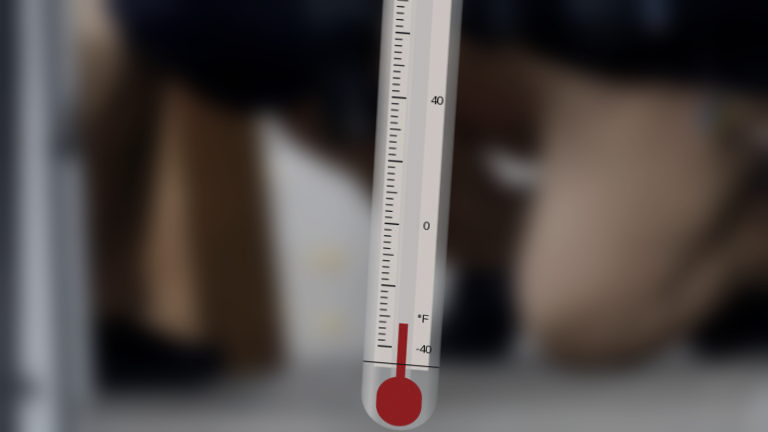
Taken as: value=-32 unit=°F
